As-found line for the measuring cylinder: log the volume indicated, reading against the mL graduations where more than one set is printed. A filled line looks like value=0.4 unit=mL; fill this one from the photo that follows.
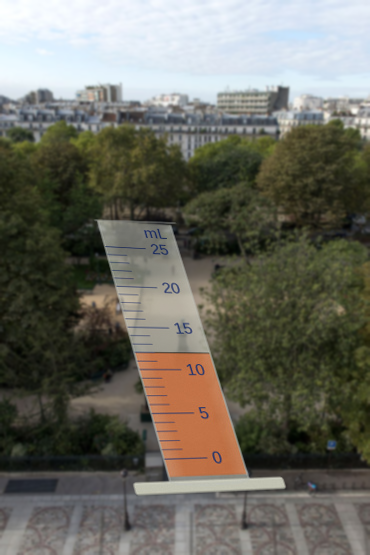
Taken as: value=12 unit=mL
